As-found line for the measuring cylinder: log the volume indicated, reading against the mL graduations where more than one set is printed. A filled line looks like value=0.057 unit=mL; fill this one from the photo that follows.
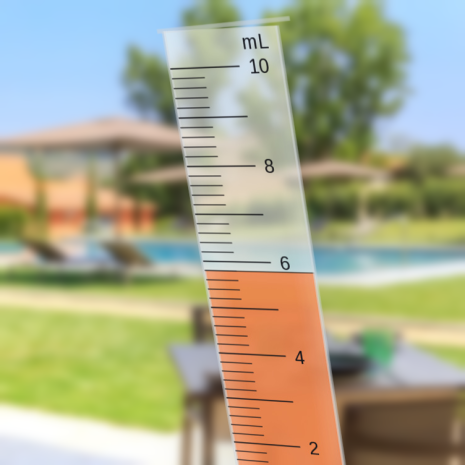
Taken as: value=5.8 unit=mL
